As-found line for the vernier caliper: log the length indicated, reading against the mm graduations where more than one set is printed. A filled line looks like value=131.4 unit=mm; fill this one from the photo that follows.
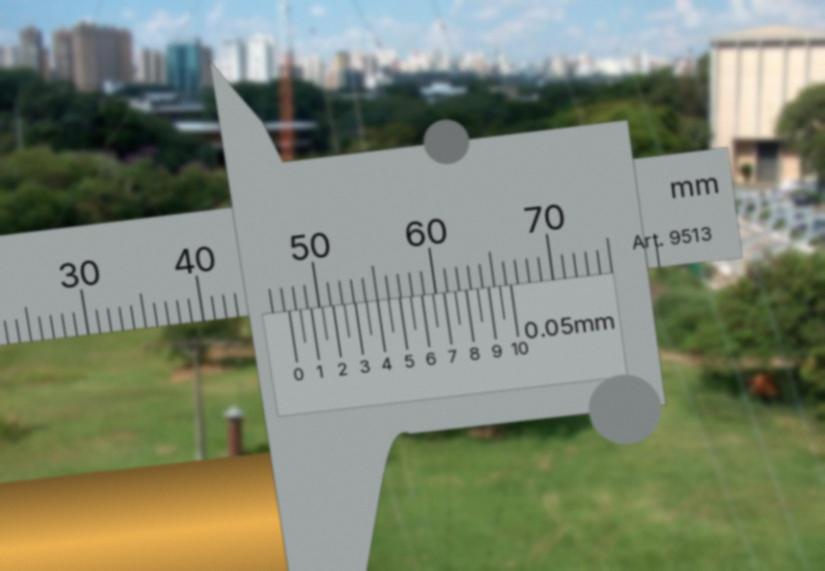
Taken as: value=47.4 unit=mm
